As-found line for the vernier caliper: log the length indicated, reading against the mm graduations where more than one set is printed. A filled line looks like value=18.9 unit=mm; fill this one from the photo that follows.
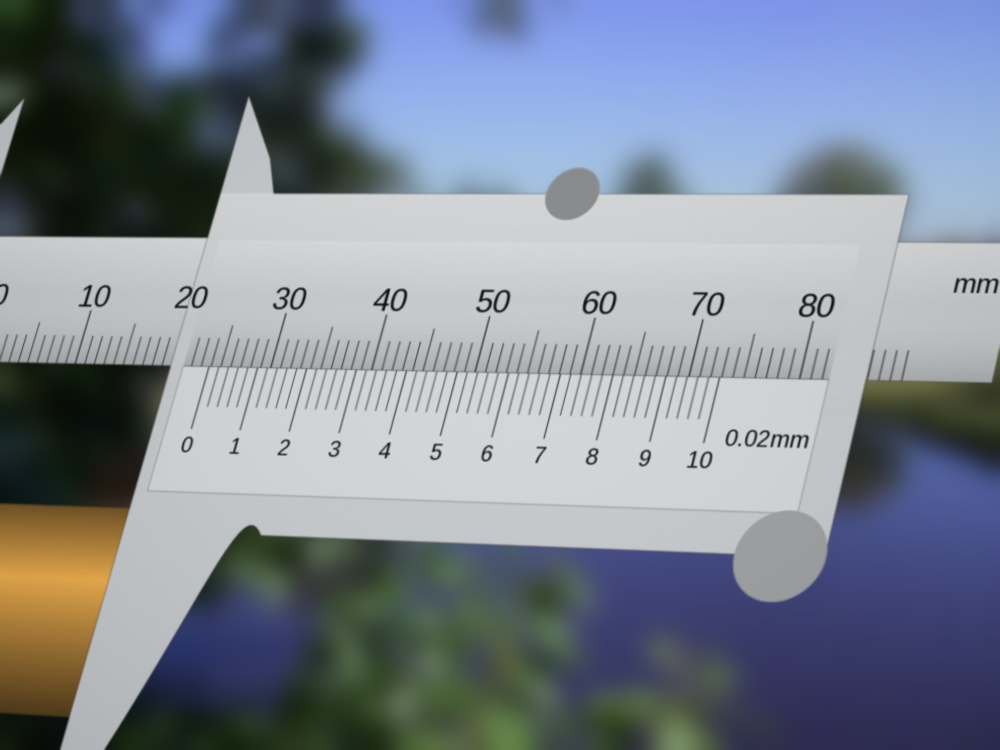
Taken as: value=23.8 unit=mm
